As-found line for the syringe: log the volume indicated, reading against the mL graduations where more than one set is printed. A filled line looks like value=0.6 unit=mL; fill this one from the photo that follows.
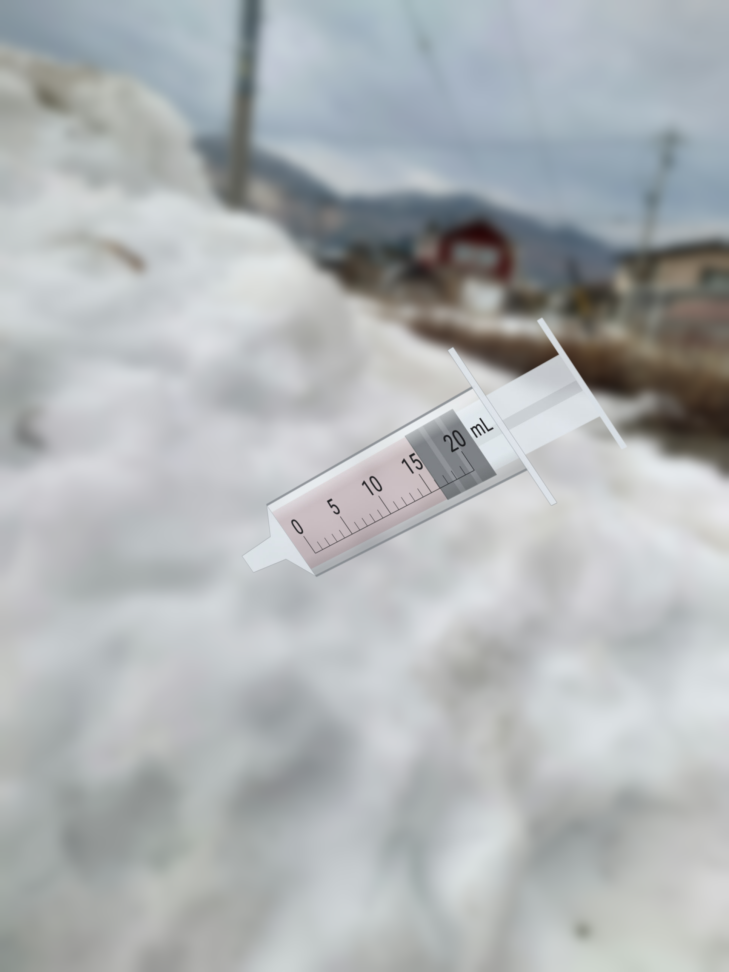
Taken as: value=16 unit=mL
